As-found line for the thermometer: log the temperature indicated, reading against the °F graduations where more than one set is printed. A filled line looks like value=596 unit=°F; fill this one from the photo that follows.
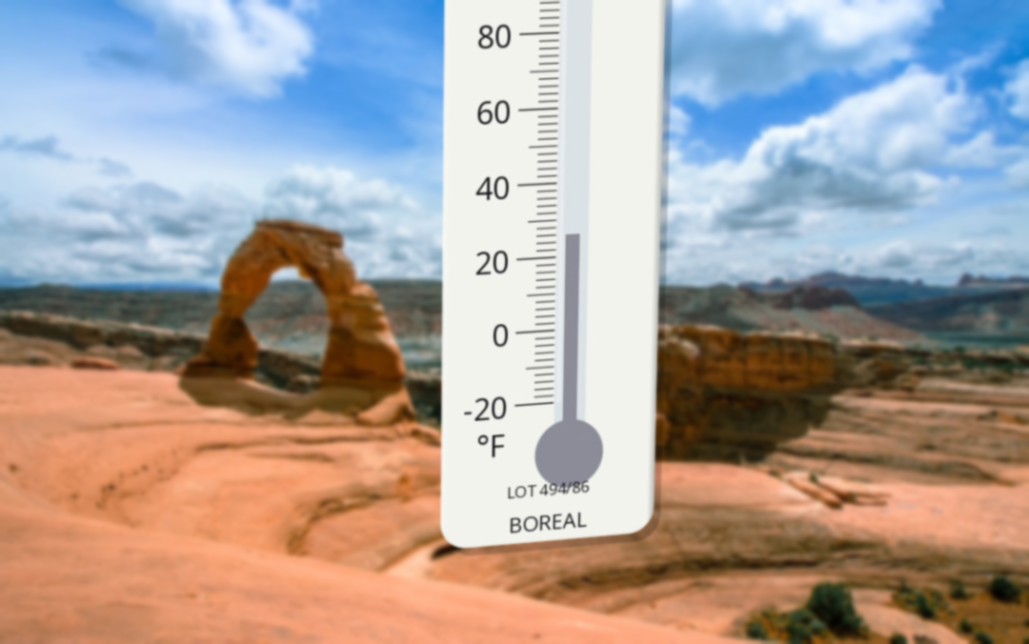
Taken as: value=26 unit=°F
